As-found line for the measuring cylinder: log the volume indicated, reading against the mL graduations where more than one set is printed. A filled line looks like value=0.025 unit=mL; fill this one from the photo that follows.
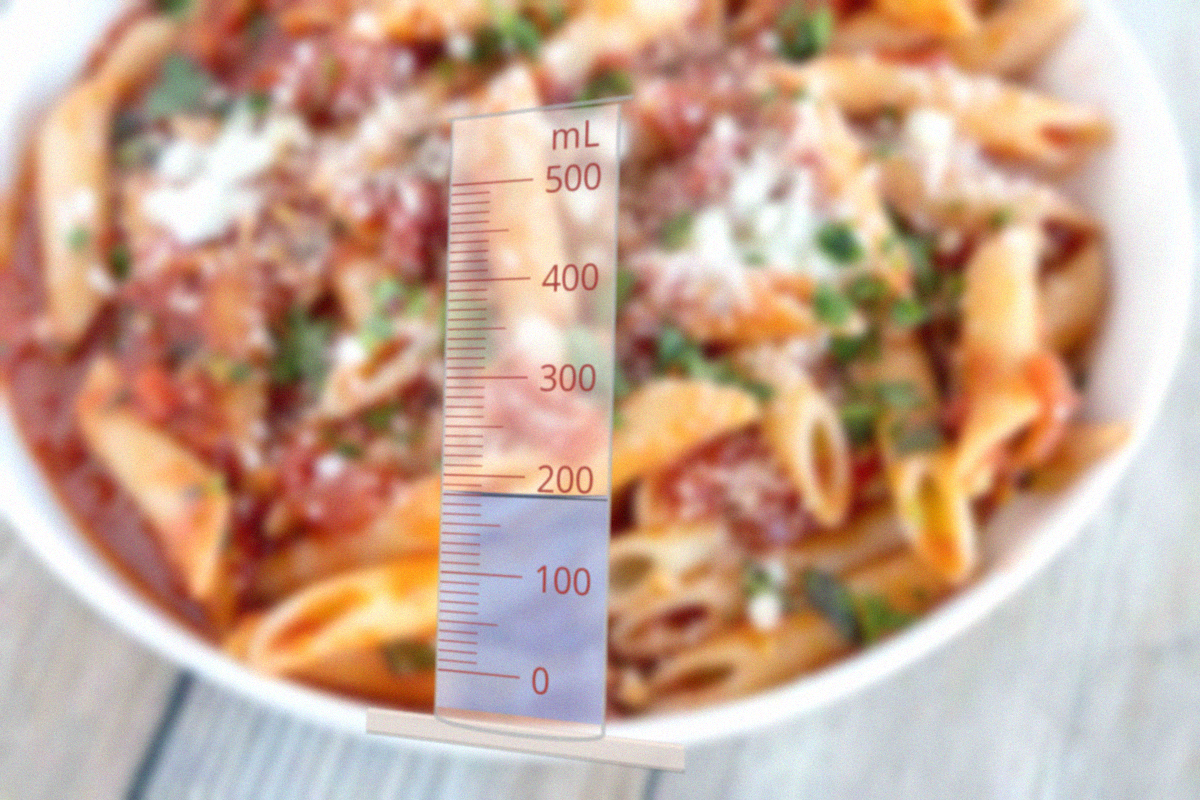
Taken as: value=180 unit=mL
